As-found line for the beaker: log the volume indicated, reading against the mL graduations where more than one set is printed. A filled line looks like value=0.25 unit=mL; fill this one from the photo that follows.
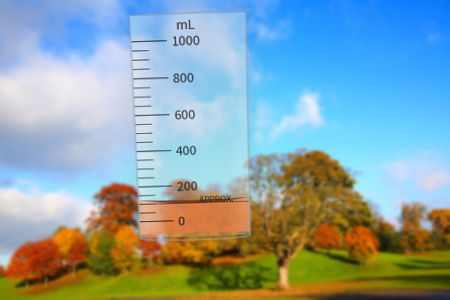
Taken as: value=100 unit=mL
